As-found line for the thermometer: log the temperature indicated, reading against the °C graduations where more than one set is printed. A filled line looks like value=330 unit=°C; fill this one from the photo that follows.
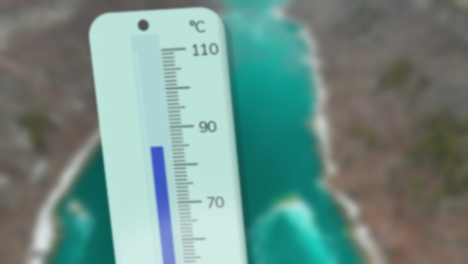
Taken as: value=85 unit=°C
